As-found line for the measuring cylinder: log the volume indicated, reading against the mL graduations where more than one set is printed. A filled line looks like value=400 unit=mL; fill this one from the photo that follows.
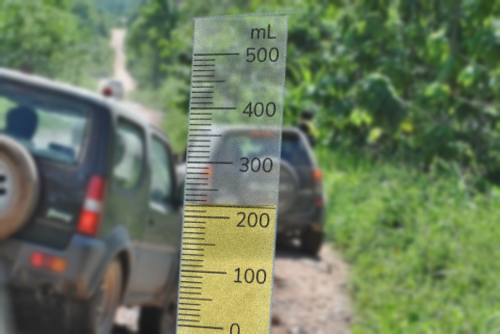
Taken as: value=220 unit=mL
